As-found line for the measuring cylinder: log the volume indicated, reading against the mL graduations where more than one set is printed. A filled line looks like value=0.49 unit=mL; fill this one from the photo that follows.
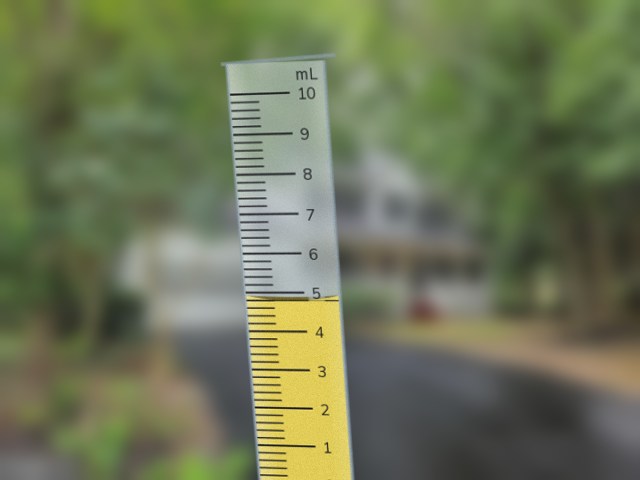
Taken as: value=4.8 unit=mL
